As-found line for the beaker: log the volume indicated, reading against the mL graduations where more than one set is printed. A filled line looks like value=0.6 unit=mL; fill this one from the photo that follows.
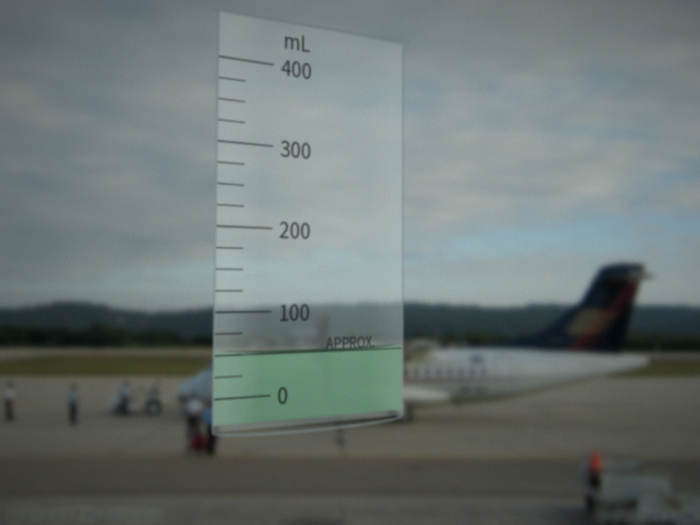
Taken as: value=50 unit=mL
